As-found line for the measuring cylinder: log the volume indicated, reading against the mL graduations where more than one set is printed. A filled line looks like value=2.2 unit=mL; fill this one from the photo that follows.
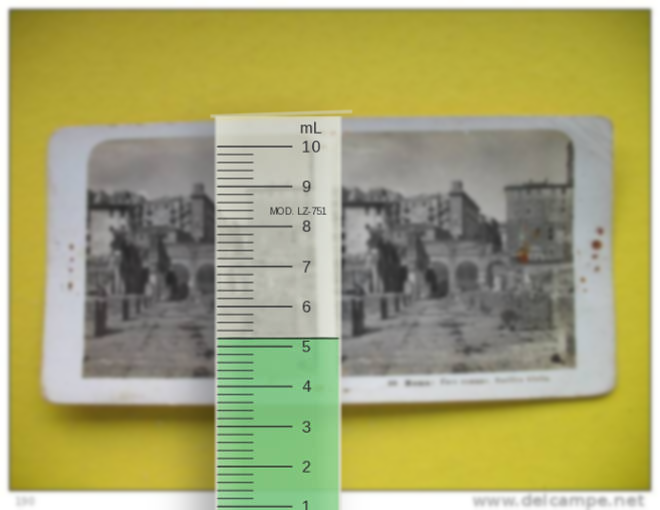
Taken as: value=5.2 unit=mL
